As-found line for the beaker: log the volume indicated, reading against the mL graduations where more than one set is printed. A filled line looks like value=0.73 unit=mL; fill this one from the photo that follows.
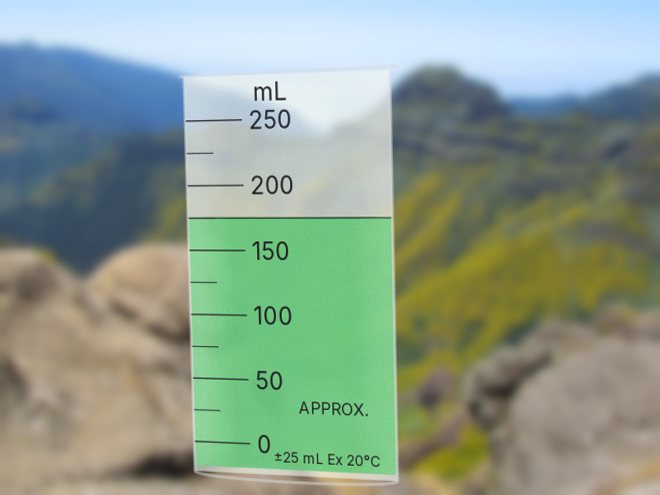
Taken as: value=175 unit=mL
